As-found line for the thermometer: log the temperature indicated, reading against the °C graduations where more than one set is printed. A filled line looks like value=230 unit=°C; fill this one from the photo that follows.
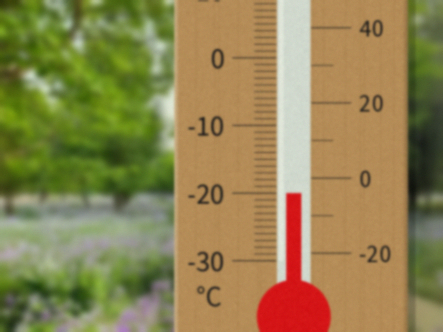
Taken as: value=-20 unit=°C
